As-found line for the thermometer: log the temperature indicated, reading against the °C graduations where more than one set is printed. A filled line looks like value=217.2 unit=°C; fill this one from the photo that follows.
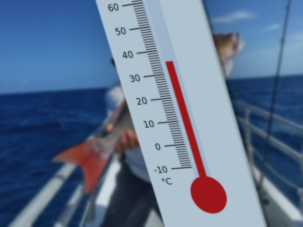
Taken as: value=35 unit=°C
